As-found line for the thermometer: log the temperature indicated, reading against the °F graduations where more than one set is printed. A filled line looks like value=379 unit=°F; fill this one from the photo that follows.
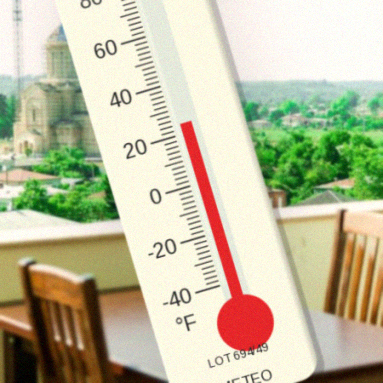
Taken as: value=24 unit=°F
